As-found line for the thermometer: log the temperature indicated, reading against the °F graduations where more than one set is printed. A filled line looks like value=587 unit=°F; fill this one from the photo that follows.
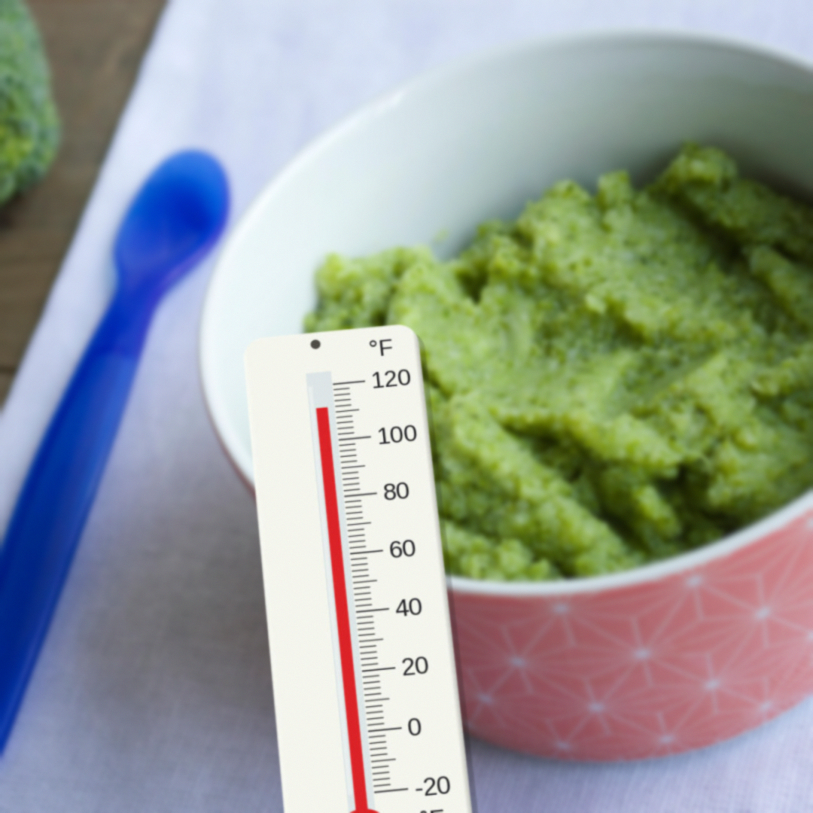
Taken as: value=112 unit=°F
